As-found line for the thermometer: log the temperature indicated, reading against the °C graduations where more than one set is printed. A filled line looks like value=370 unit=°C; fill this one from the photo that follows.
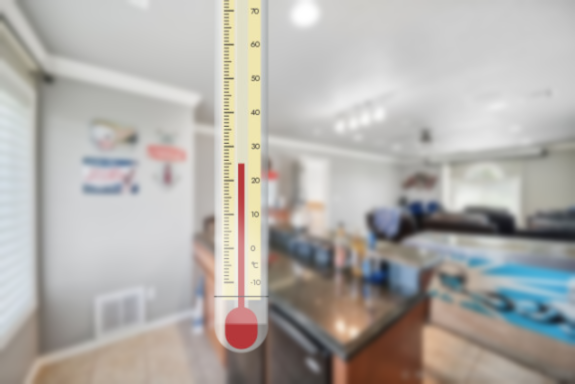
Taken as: value=25 unit=°C
